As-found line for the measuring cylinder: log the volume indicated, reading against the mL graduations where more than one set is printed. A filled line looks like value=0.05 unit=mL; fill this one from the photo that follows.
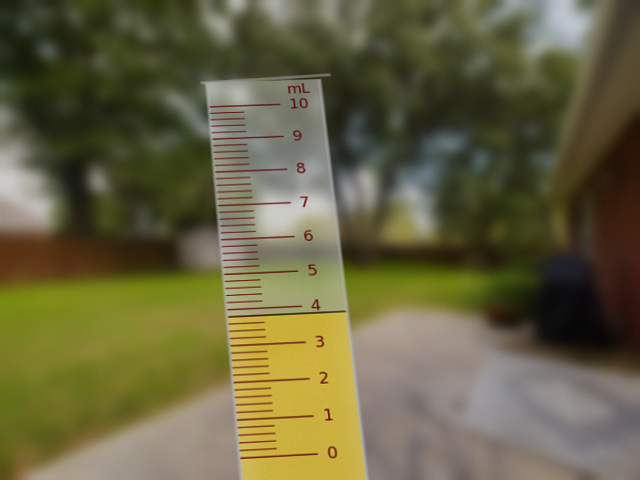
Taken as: value=3.8 unit=mL
